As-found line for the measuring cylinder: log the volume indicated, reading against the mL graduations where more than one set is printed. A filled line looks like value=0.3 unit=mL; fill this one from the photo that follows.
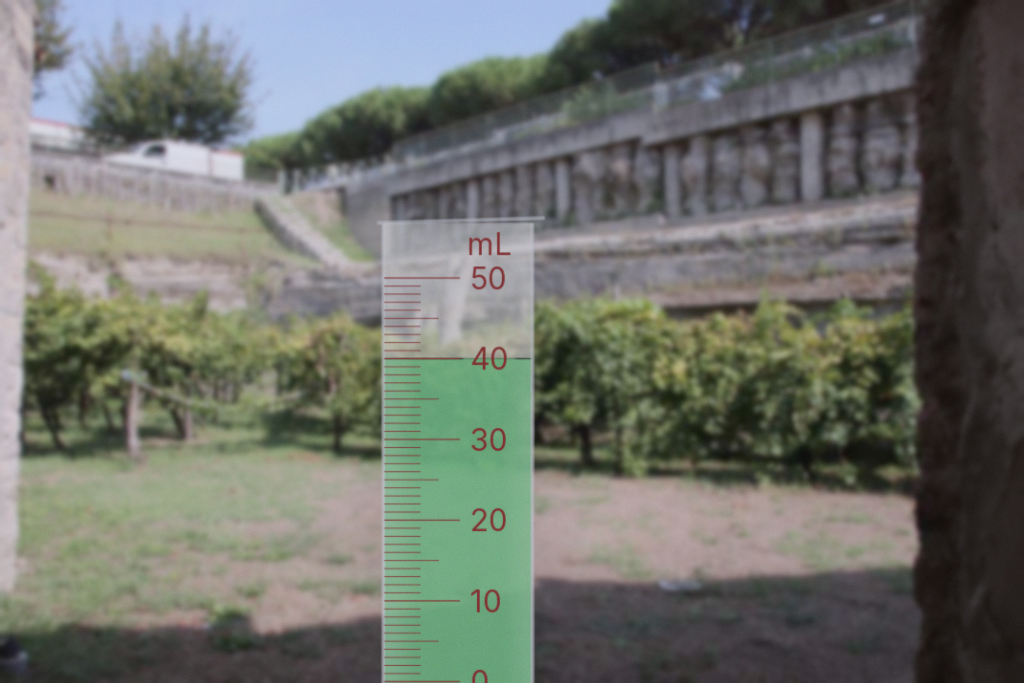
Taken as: value=40 unit=mL
